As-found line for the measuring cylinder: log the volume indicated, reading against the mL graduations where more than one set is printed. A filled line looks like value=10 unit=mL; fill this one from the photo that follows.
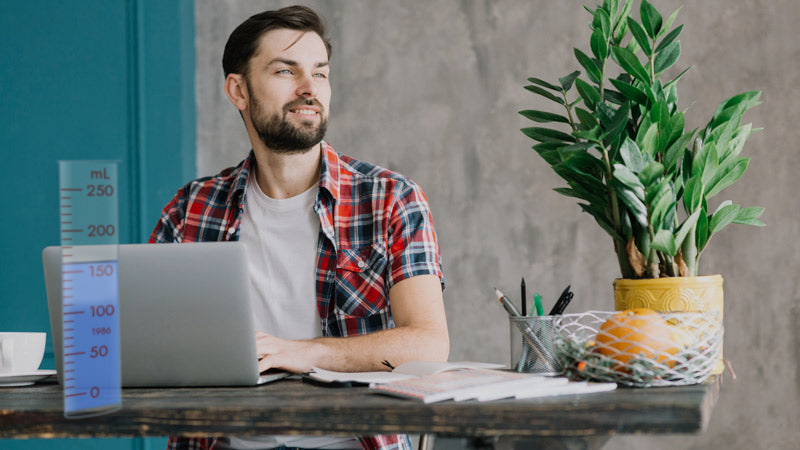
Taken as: value=160 unit=mL
